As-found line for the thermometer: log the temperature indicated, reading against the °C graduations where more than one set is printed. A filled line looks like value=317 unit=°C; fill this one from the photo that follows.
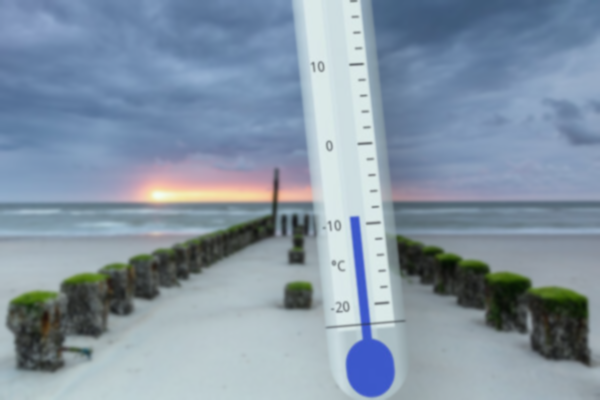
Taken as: value=-9 unit=°C
